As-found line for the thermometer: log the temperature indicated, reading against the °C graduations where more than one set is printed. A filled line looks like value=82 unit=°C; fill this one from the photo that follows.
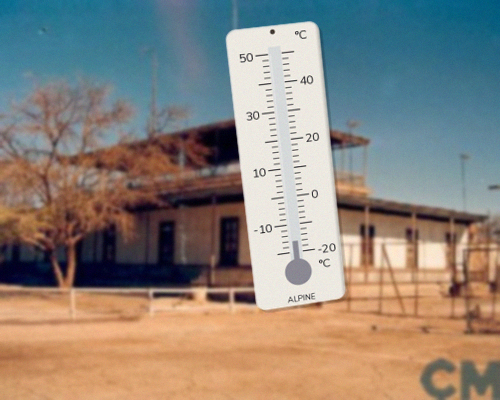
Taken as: value=-16 unit=°C
